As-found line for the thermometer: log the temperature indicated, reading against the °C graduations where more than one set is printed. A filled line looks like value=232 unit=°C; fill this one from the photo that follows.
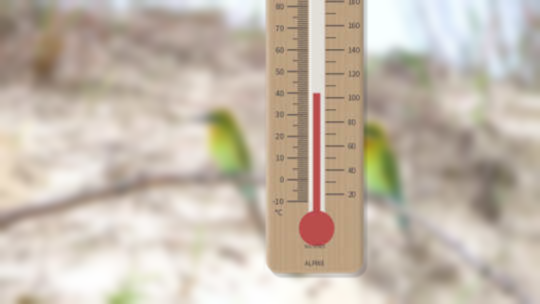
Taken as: value=40 unit=°C
